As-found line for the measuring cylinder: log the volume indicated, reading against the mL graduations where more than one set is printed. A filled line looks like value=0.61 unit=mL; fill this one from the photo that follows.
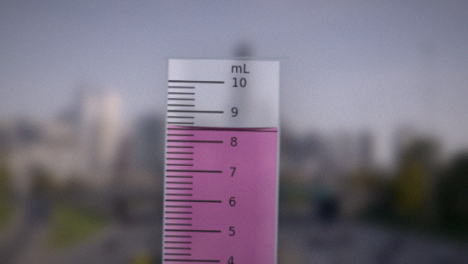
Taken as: value=8.4 unit=mL
